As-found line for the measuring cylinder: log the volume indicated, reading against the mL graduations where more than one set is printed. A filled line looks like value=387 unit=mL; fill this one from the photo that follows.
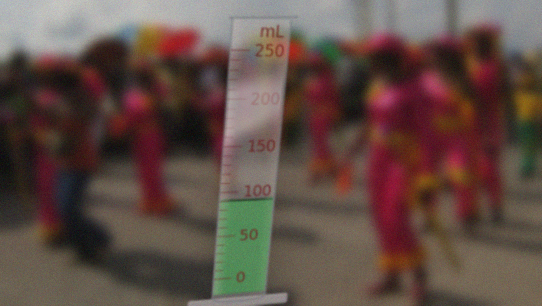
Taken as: value=90 unit=mL
